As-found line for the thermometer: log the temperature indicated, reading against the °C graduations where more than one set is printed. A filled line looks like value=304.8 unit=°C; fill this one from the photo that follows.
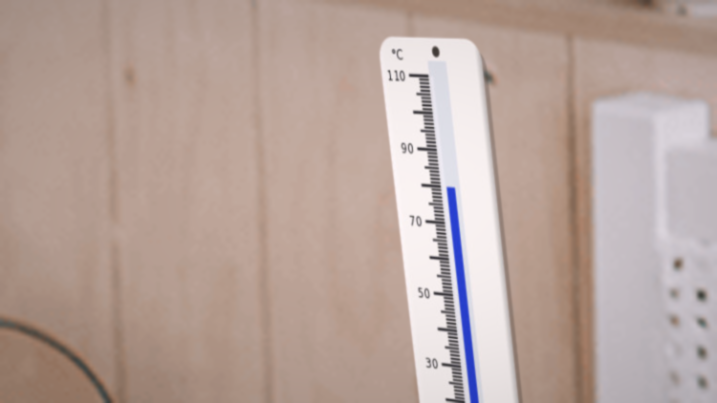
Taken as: value=80 unit=°C
